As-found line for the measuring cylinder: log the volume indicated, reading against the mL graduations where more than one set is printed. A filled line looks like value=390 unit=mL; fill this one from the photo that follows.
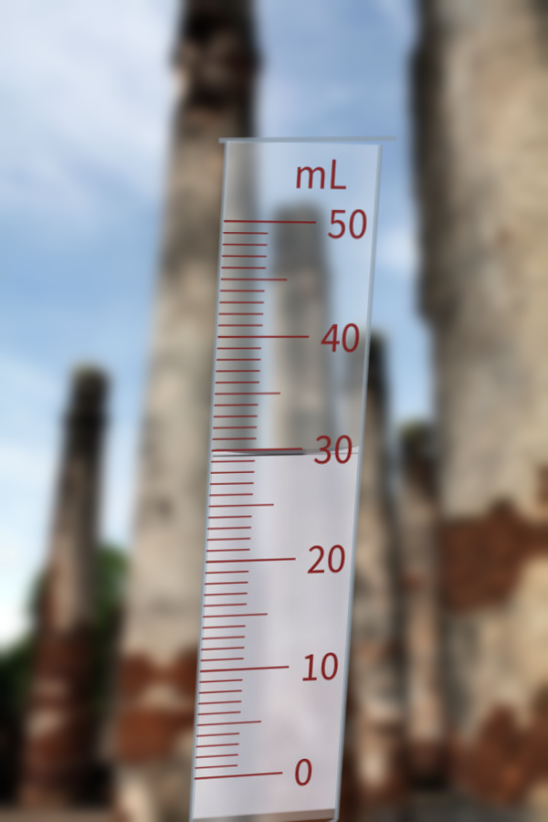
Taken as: value=29.5 unit=mL
